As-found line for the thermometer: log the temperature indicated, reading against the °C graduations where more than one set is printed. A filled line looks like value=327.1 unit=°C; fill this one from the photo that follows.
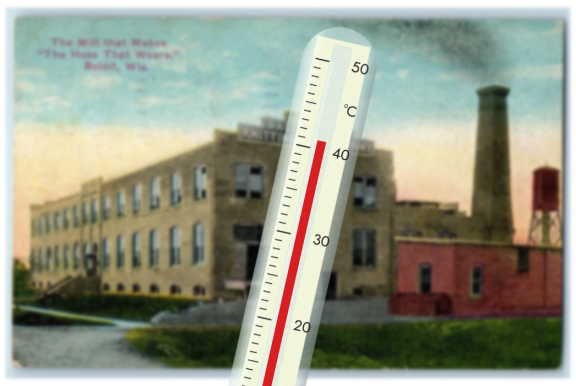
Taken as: value=41 unit=°C
